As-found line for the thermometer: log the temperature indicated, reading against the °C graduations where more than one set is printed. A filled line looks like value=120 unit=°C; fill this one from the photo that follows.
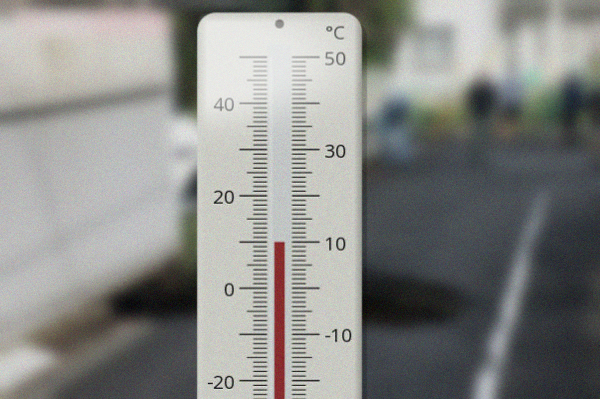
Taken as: value=10 unit=°C
